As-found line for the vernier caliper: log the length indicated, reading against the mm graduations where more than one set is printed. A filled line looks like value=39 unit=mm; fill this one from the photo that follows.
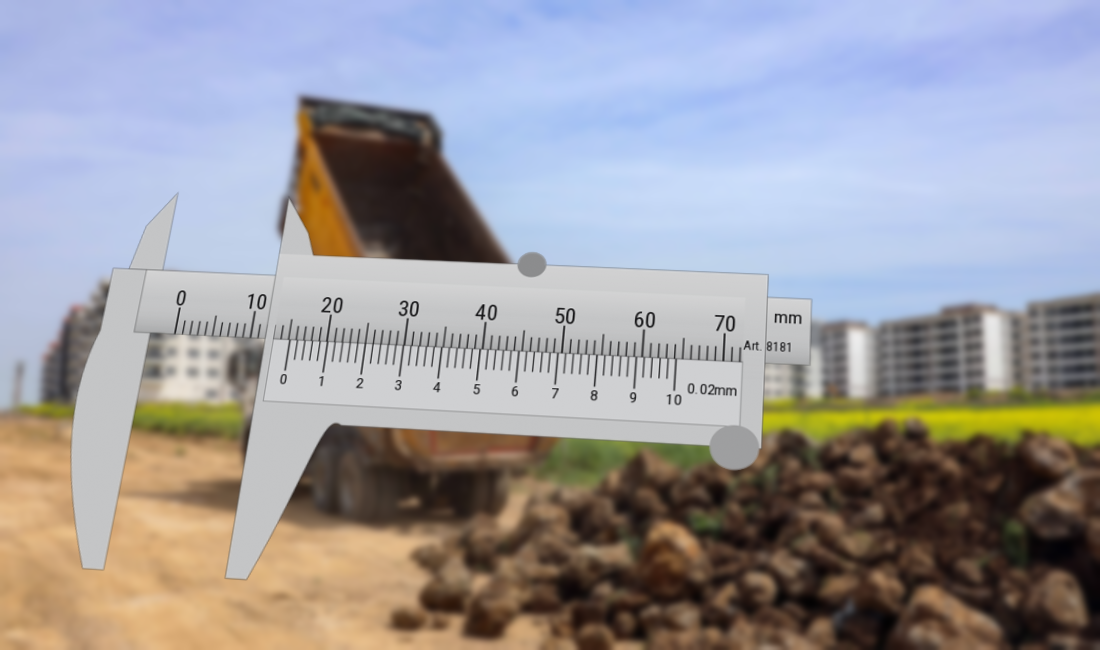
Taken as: value=15.2 unit=mm
